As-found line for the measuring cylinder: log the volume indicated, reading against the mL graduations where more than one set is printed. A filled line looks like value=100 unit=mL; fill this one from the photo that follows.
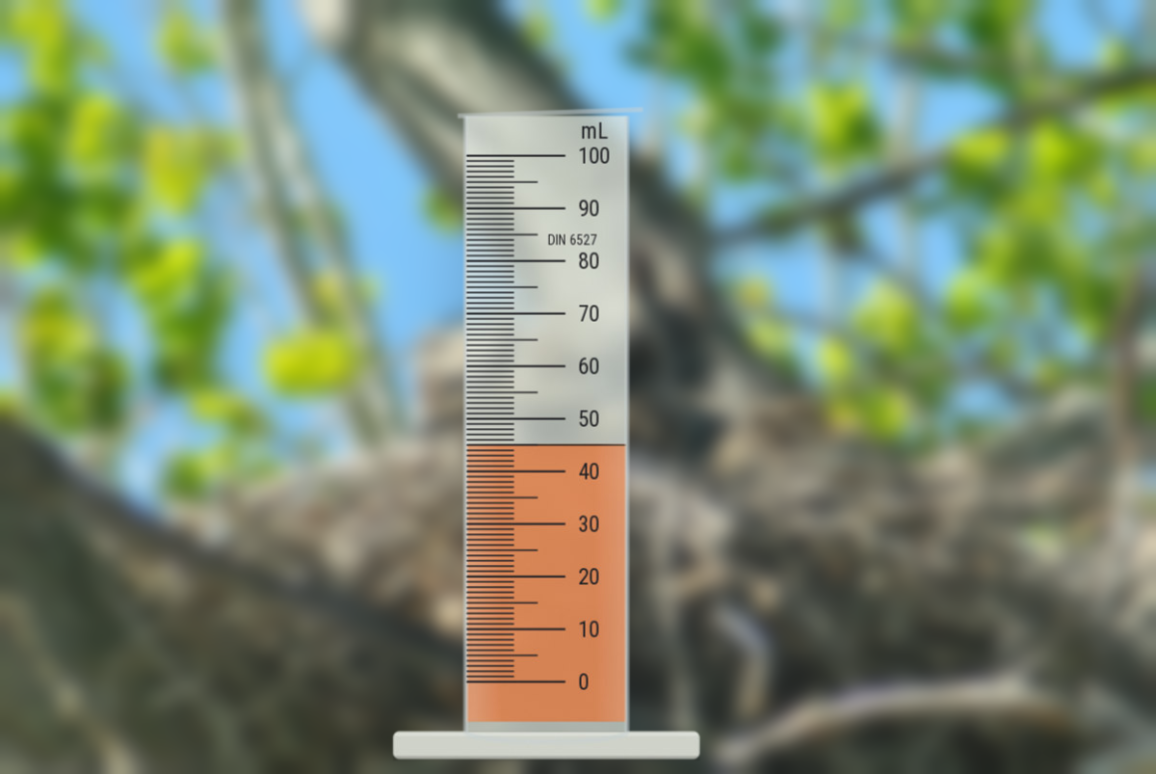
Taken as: value=45 unit=mL
